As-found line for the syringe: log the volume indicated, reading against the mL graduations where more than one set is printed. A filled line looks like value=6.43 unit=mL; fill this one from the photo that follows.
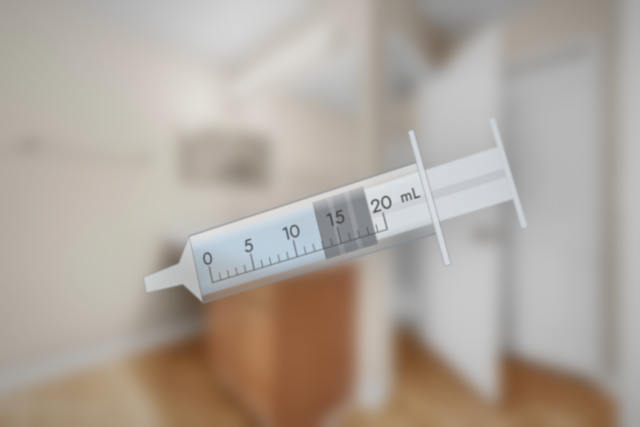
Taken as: value=13 unit=mL
